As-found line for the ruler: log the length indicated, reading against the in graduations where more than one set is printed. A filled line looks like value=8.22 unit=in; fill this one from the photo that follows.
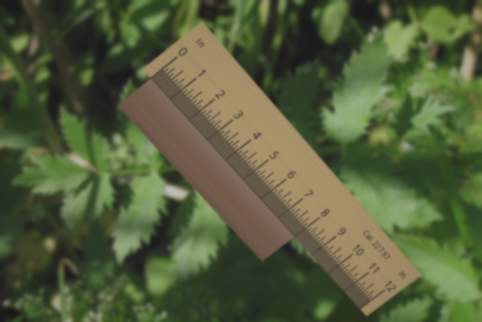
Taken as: value=8 unit=in
